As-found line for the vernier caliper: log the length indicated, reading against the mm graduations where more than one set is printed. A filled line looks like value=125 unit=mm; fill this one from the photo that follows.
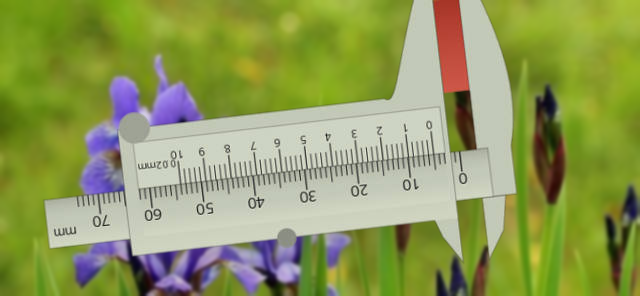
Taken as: value=5.0 unit=mm
